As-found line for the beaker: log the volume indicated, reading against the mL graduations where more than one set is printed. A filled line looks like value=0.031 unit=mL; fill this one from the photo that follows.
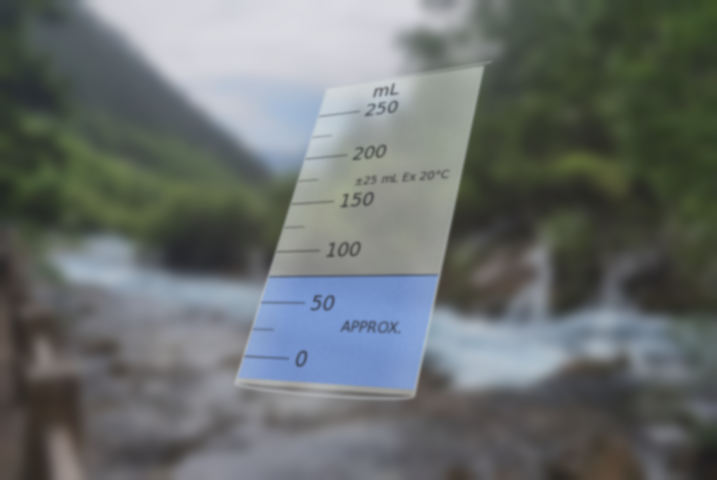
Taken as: value=75 unit=mL
